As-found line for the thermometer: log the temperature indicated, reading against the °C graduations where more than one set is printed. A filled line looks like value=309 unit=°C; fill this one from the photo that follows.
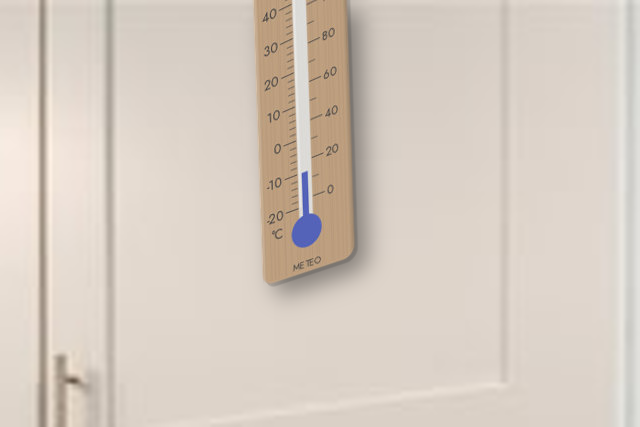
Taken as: value=-10 unit=°C
